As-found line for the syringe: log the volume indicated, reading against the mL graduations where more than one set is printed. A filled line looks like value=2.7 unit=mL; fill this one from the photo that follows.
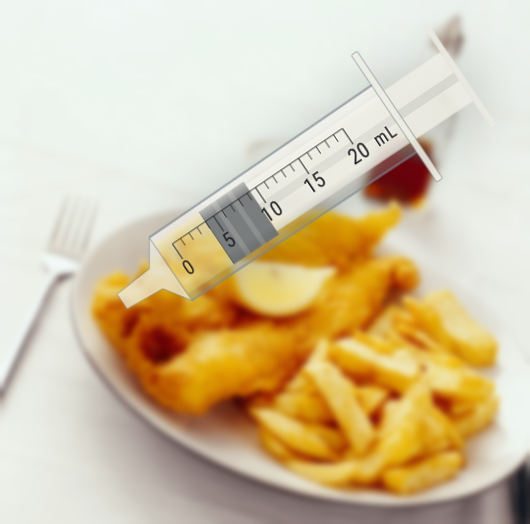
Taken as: value=4 unit=mL
